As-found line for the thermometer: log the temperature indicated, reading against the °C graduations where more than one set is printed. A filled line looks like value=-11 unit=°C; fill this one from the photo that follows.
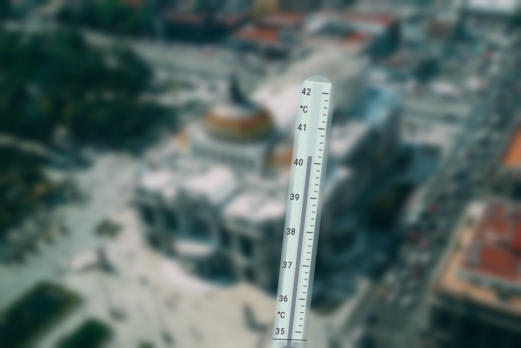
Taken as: value=40.2 unit=°C
